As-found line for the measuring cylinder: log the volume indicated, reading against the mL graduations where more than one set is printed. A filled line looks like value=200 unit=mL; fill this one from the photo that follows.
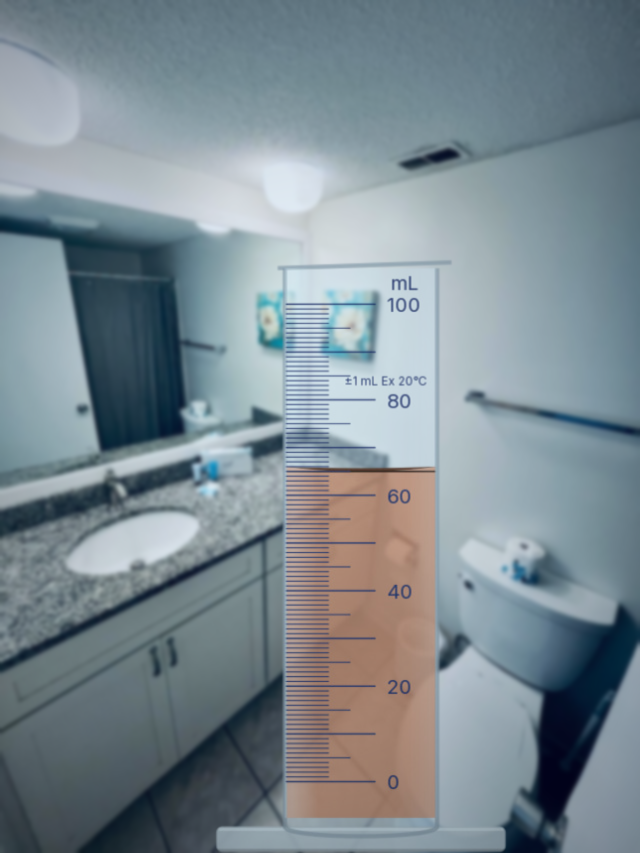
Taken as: value=65 unit=mL
